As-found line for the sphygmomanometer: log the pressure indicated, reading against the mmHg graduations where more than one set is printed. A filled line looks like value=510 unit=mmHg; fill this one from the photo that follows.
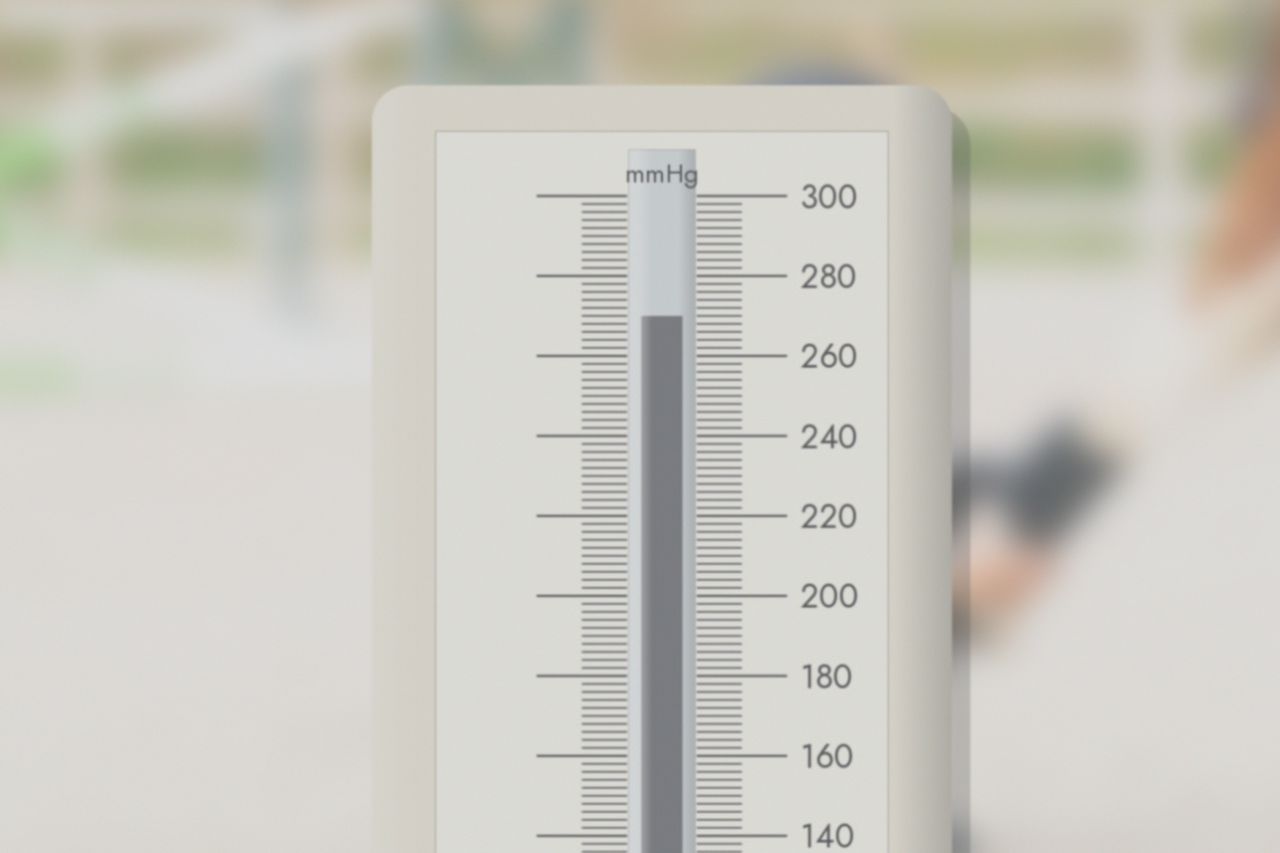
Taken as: value=270 unit=mmHg
